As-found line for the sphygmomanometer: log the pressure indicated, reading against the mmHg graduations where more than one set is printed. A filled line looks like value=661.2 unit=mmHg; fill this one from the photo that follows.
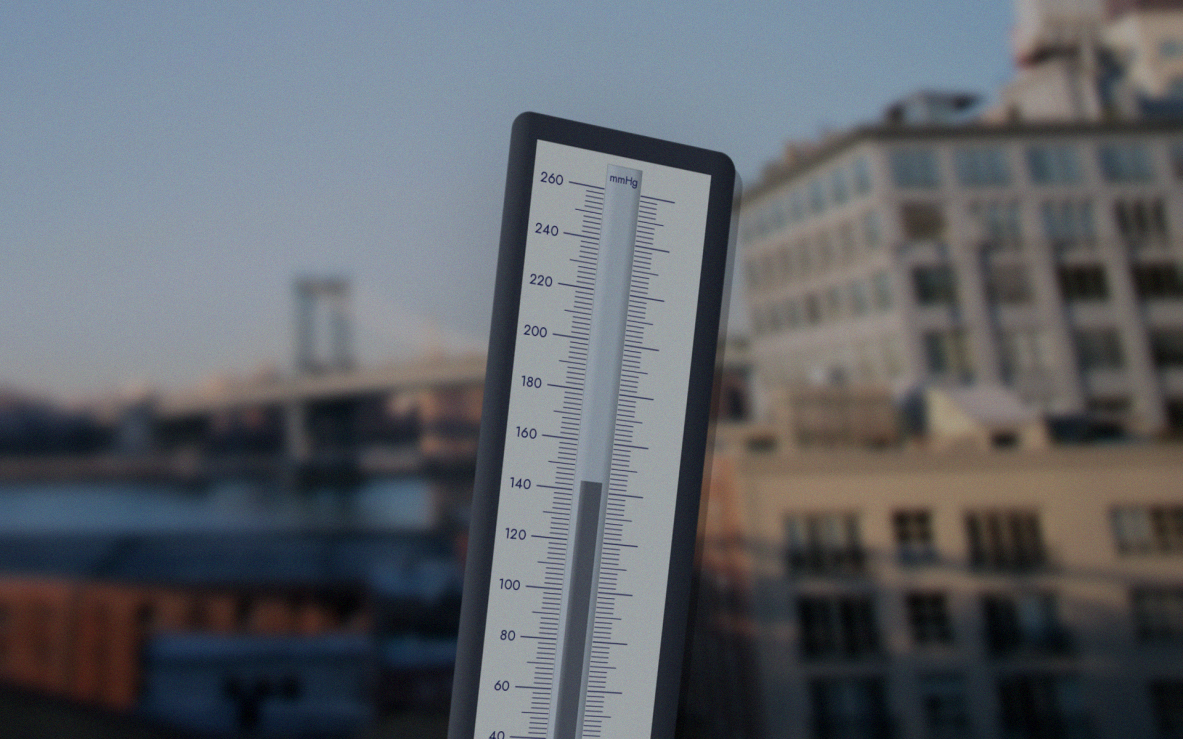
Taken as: value=144 unit=mmHg
